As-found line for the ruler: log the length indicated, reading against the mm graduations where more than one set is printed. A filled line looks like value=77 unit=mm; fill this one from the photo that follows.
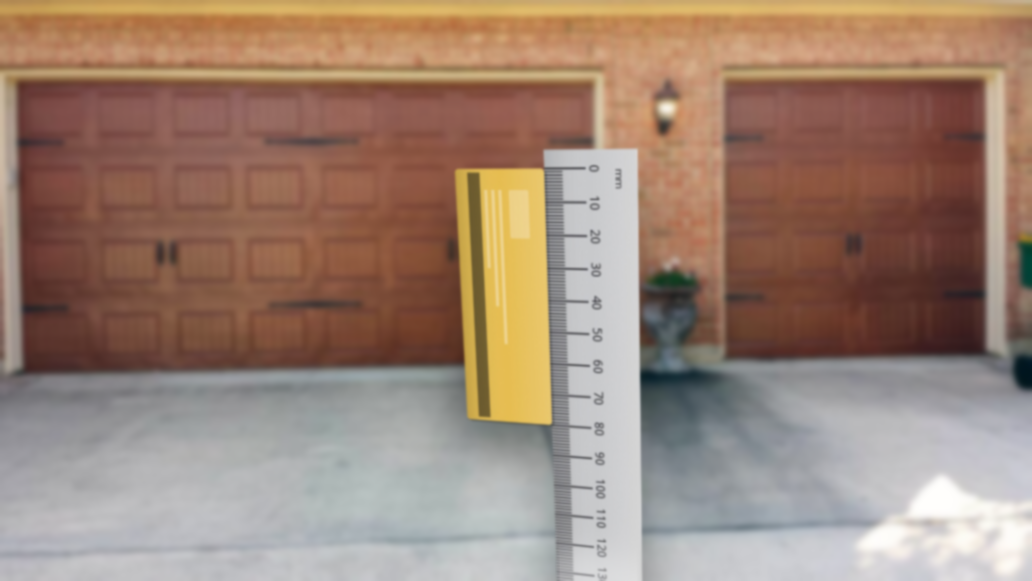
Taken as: value=80 unit=mm
